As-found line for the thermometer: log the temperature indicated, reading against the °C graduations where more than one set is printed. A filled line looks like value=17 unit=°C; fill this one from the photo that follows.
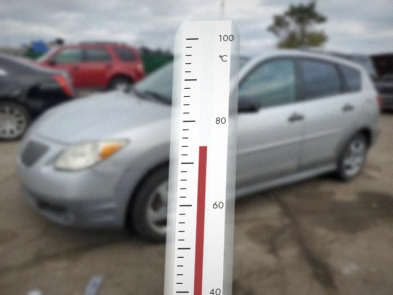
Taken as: value=74 unit=°C
